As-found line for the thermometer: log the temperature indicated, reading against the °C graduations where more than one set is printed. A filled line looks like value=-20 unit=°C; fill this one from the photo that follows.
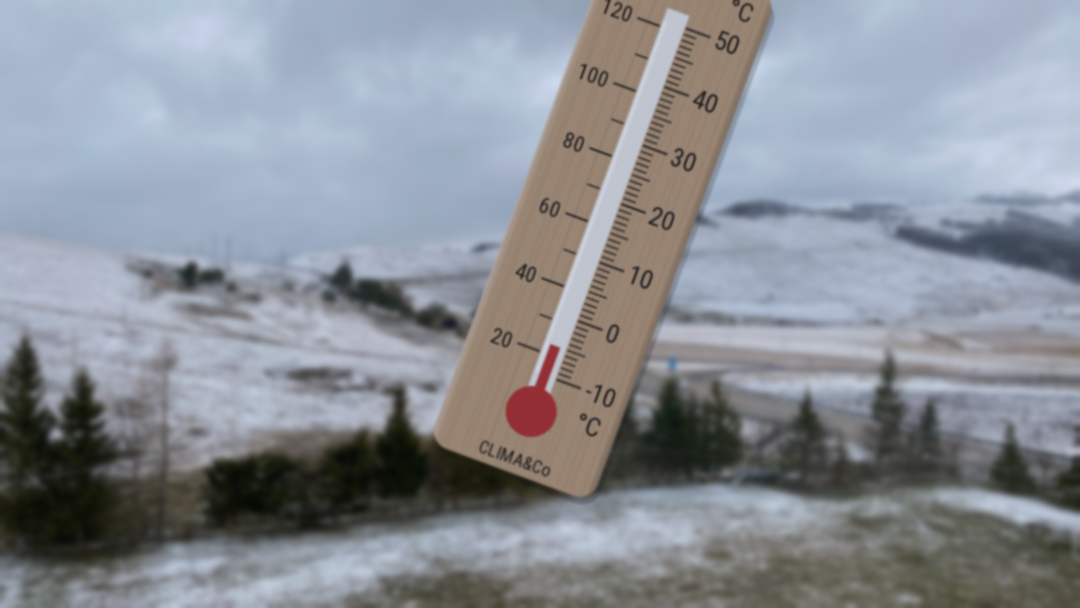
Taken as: value=-5 unit=°C
